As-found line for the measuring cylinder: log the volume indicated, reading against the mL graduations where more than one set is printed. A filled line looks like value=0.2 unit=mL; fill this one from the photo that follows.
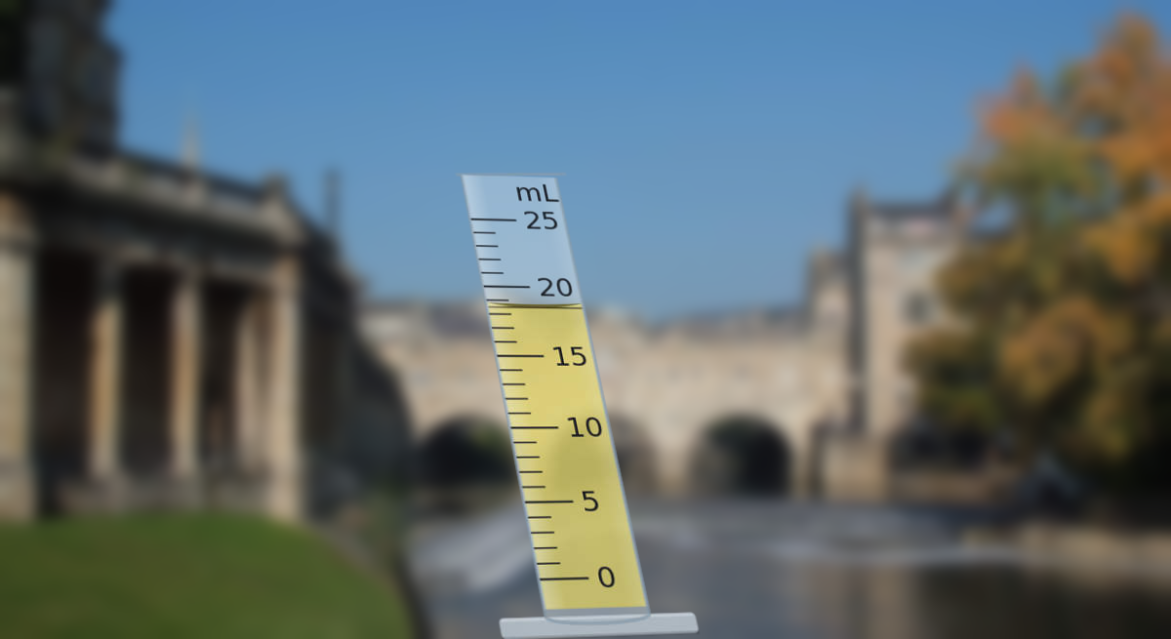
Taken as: value=18.5 unit=mL
